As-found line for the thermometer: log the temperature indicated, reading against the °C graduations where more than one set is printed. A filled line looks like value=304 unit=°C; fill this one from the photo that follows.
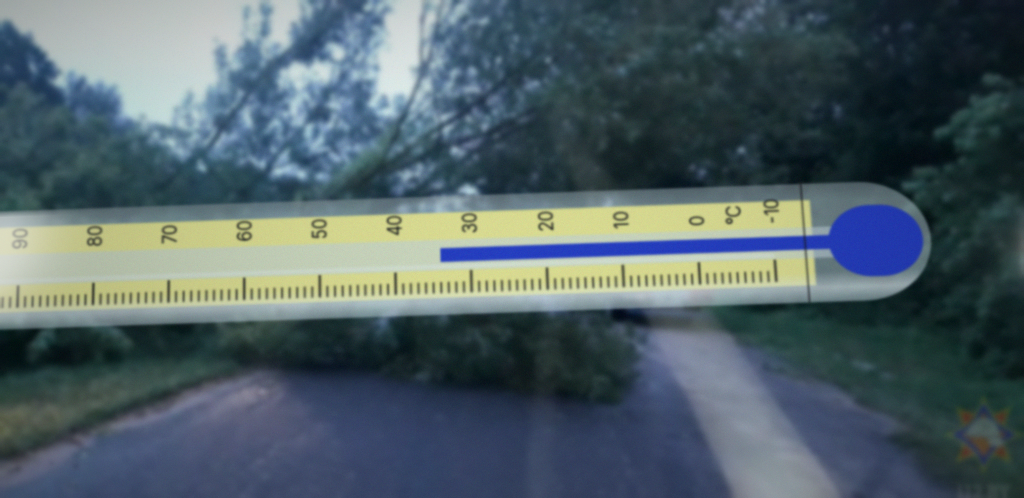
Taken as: value=34 unit=°C
